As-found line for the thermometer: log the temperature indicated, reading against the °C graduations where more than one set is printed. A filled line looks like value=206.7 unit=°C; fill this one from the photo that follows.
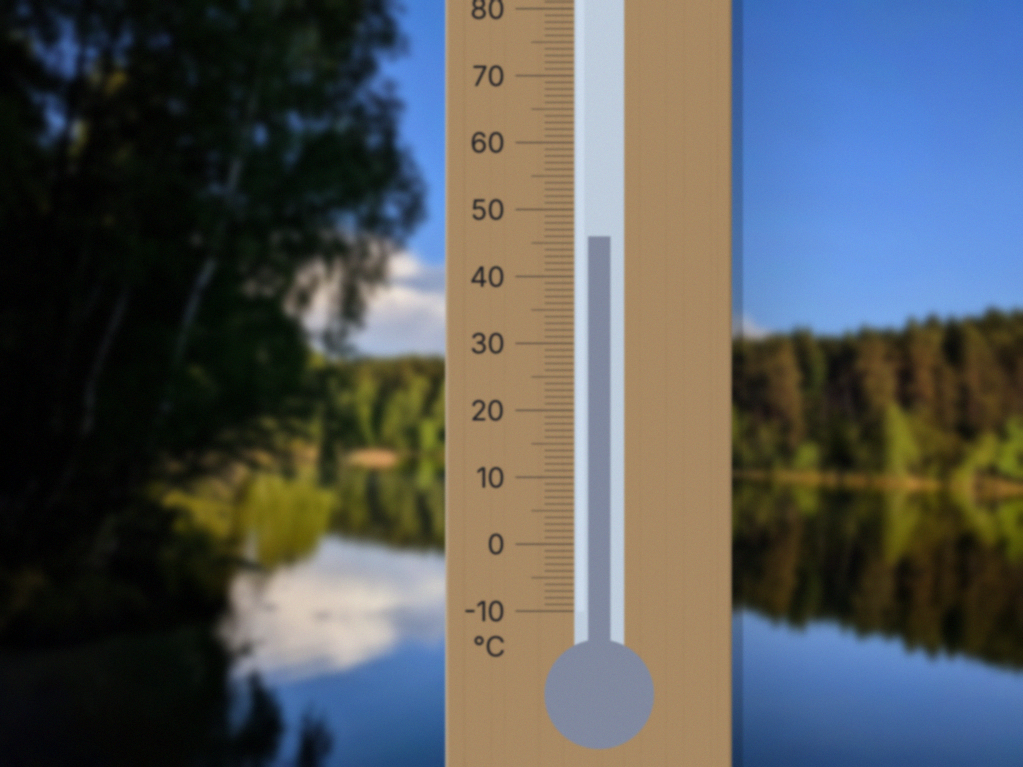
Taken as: value=46 unit=°C
